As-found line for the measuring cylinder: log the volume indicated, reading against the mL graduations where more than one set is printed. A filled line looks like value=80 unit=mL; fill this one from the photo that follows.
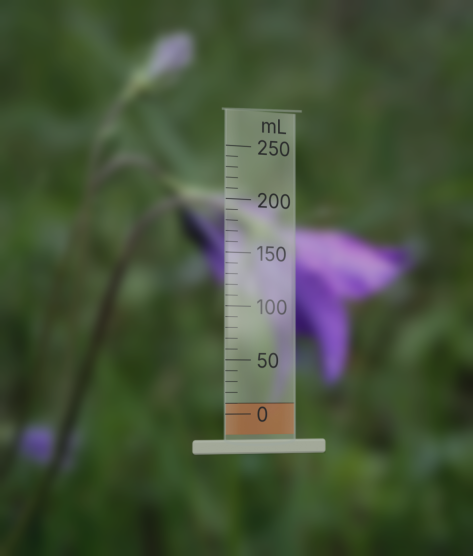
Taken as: value=10 unit=mL
